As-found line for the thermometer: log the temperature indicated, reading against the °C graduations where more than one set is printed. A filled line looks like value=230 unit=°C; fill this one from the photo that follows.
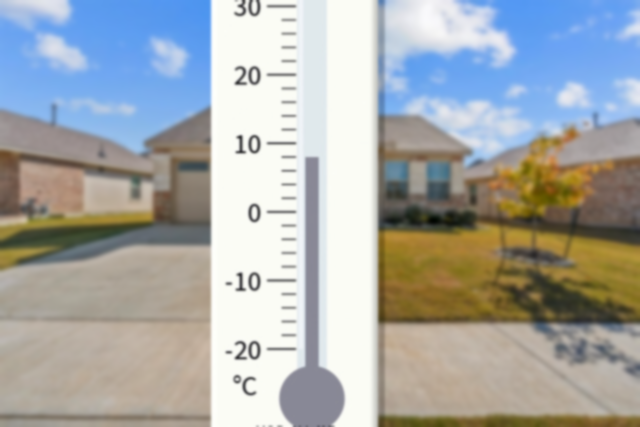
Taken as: value=8 unit=°C
